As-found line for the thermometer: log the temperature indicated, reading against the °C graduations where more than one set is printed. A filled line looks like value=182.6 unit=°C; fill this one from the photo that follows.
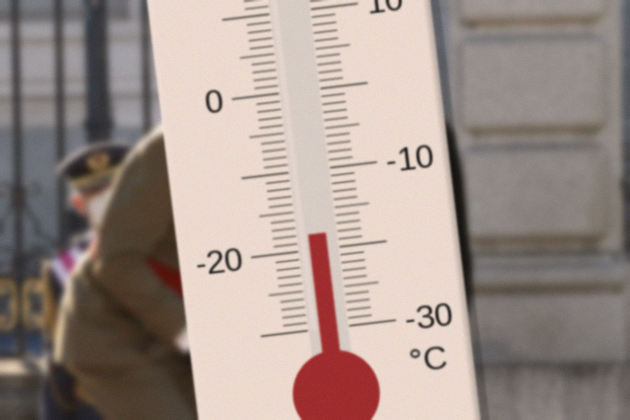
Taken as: value=-18 unit=°C
